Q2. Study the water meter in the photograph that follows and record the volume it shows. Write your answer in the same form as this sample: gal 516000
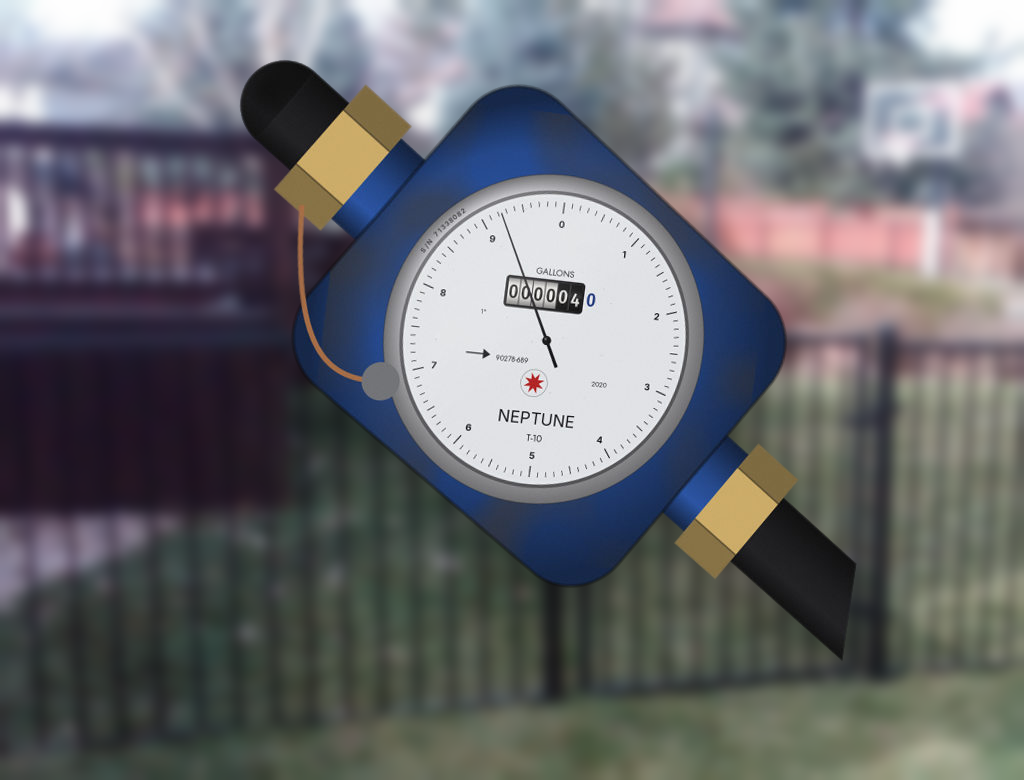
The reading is gal 39.2
